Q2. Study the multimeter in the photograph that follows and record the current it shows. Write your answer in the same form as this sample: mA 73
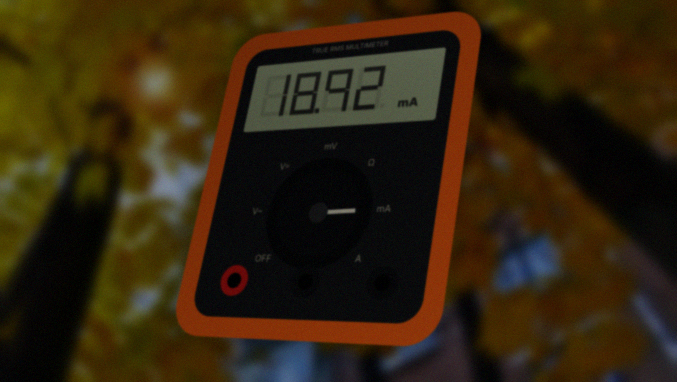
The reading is mA 18.92
